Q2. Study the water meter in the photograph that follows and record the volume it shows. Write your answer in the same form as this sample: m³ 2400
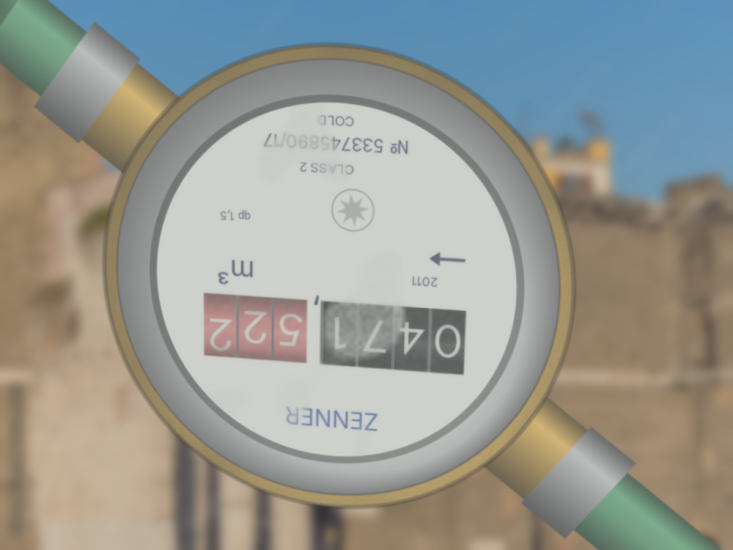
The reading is m³ 471.522
